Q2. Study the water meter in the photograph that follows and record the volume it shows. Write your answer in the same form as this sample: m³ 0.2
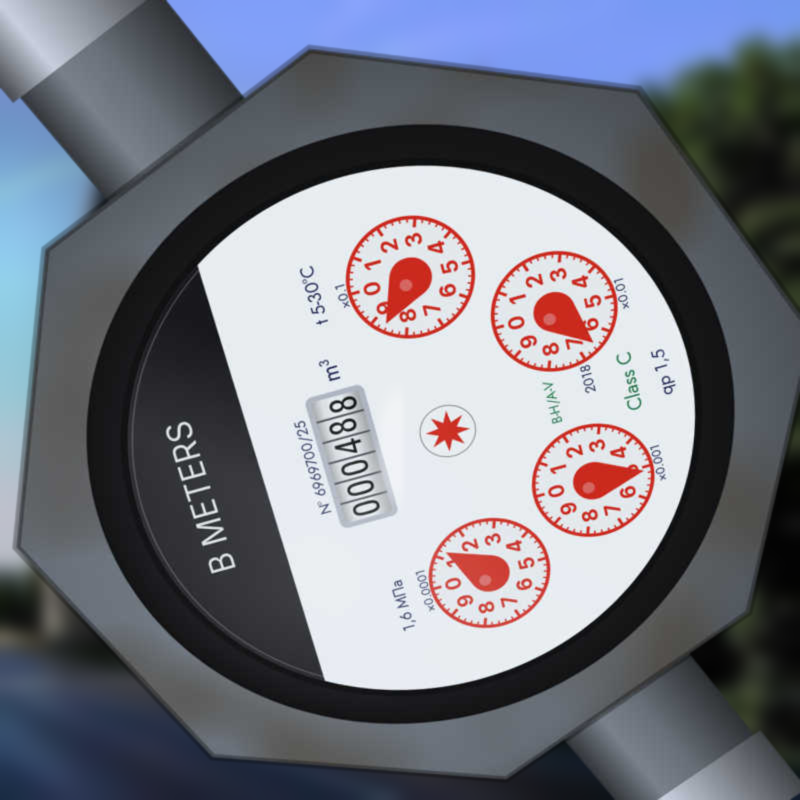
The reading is m³ 487.8651
